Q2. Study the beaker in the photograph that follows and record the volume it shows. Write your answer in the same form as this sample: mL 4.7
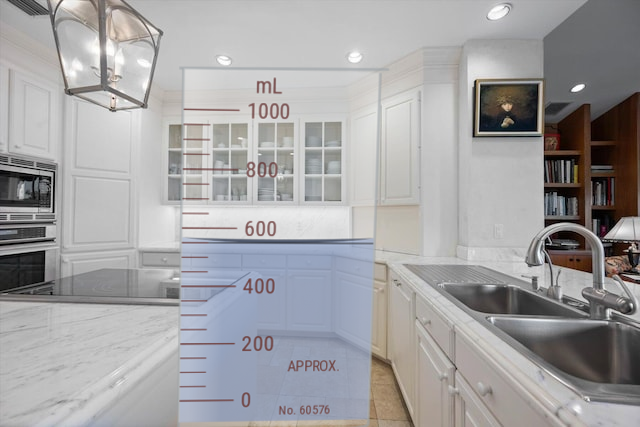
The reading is mL 550
